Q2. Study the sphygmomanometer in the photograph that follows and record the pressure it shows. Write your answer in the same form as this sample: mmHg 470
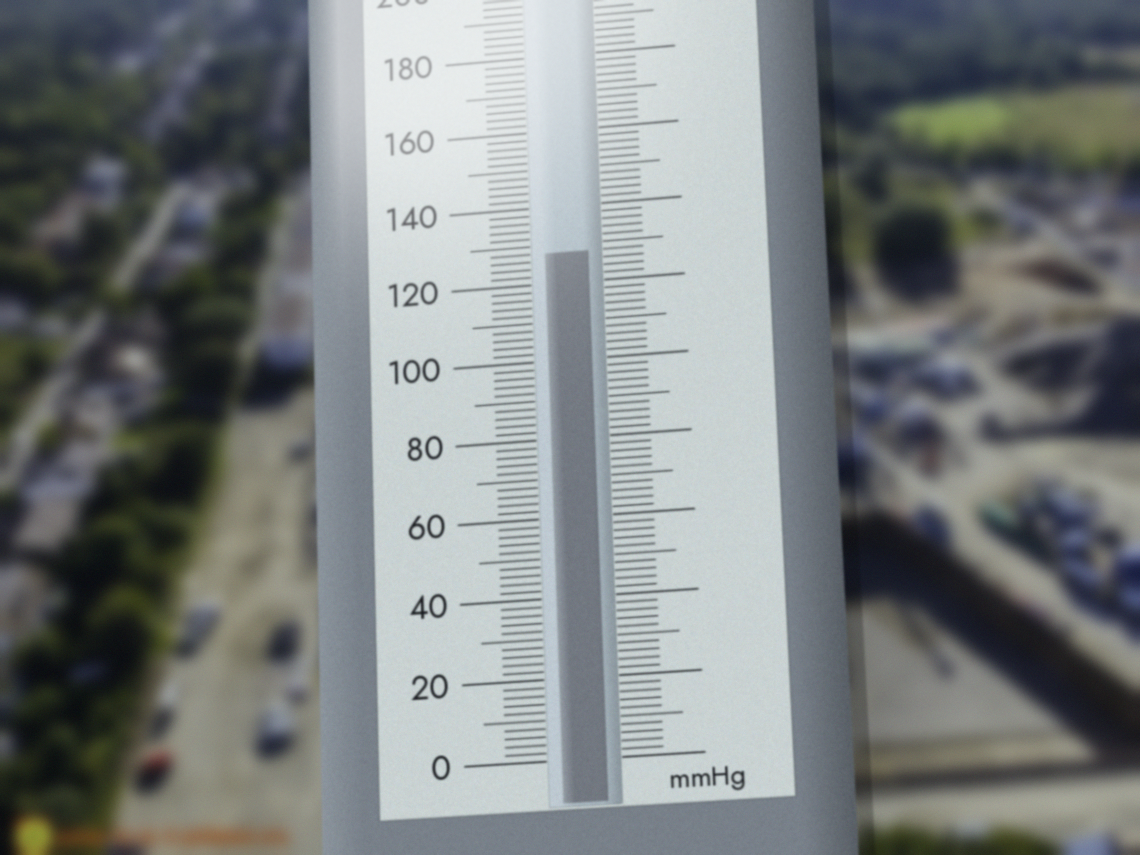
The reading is mmHg 128
